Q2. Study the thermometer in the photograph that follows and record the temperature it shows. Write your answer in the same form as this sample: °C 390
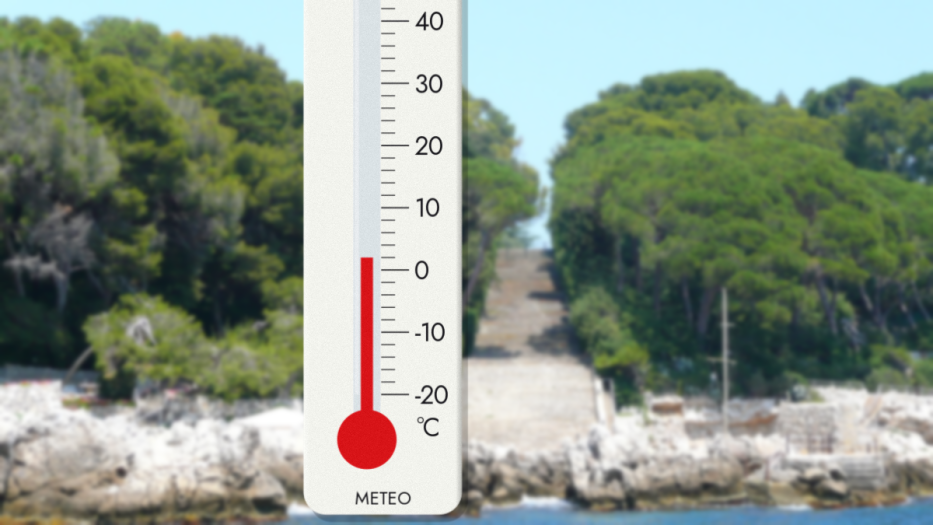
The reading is °C 2
